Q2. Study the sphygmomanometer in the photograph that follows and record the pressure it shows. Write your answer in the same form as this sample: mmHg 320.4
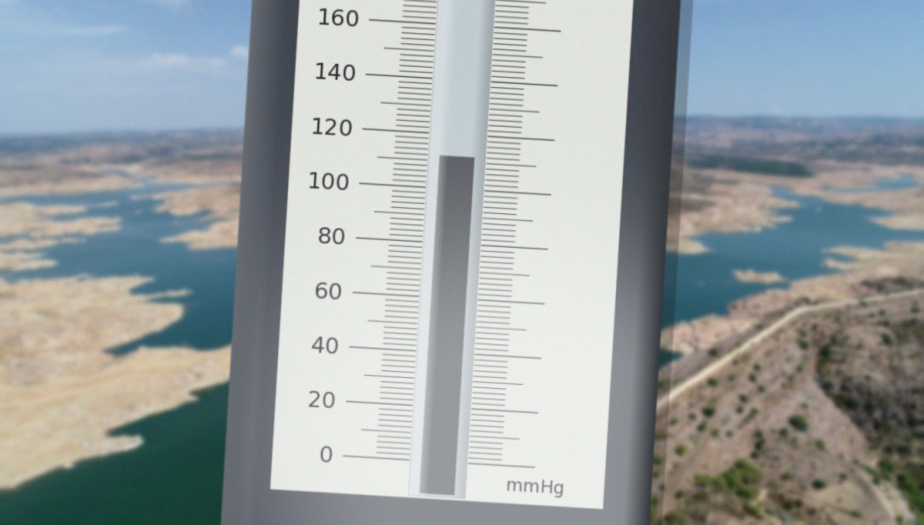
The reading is mmHg 112
